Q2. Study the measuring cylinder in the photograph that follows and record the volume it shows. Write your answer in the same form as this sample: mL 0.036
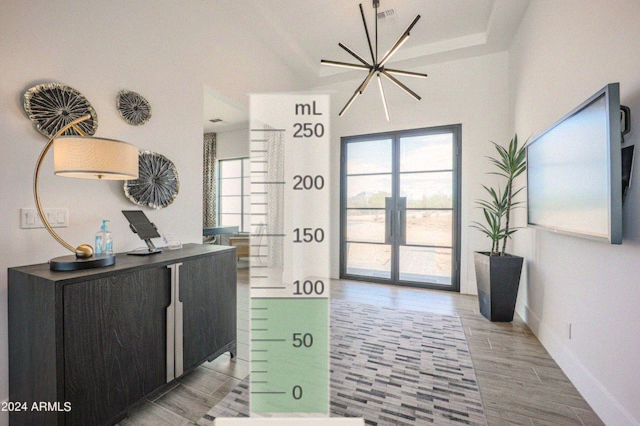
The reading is mL 90
